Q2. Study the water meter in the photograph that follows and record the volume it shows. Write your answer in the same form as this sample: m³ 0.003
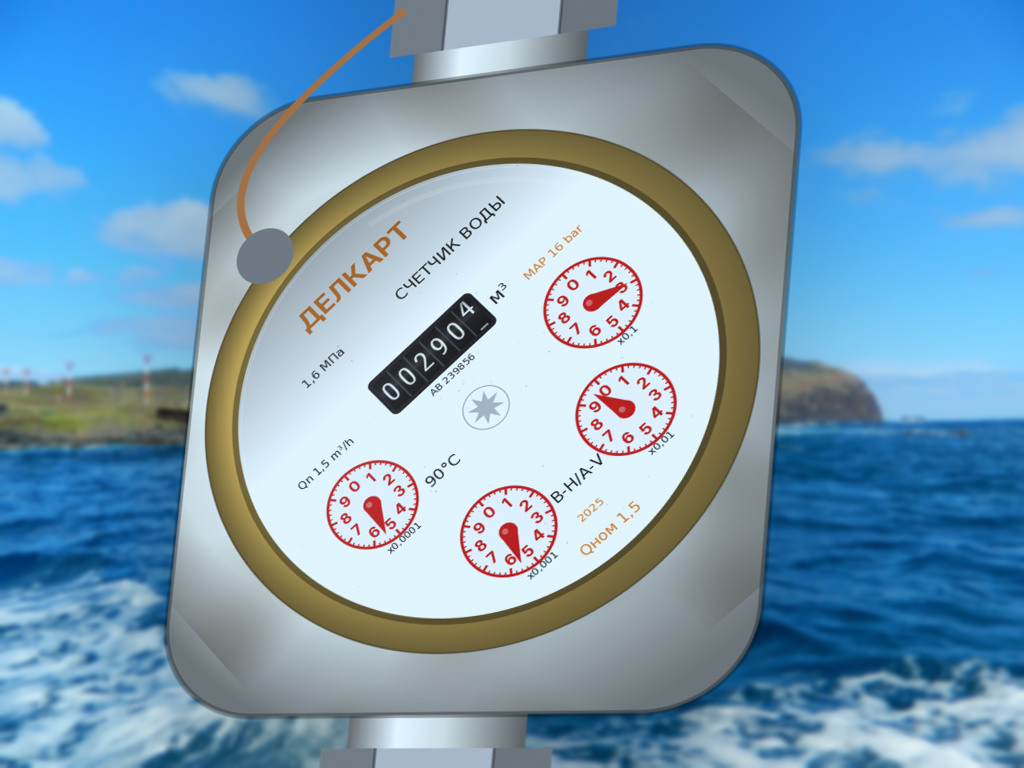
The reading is m³ 2904.2955
